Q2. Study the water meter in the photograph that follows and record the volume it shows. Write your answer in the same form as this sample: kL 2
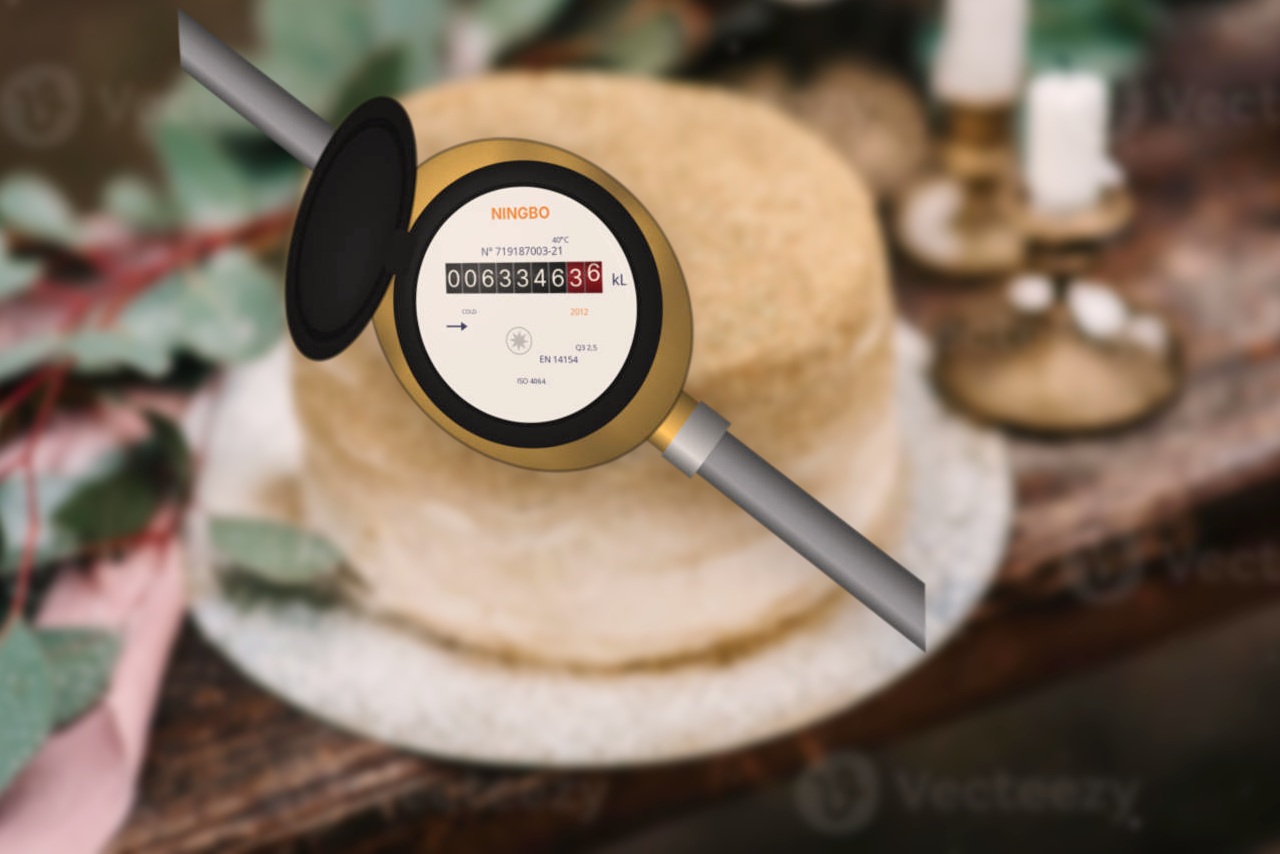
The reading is kL 63346.36
